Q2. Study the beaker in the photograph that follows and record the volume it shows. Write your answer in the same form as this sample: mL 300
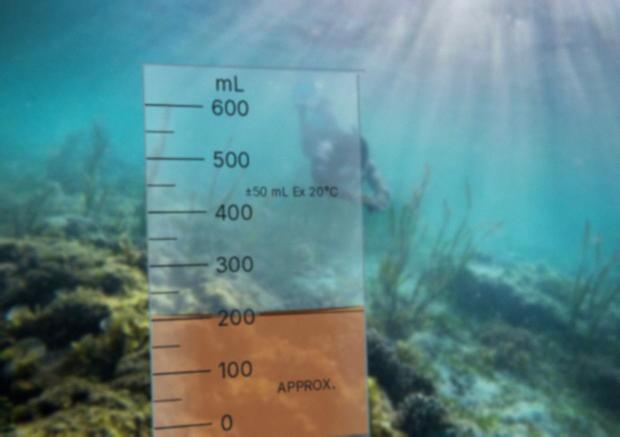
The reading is mL 200
